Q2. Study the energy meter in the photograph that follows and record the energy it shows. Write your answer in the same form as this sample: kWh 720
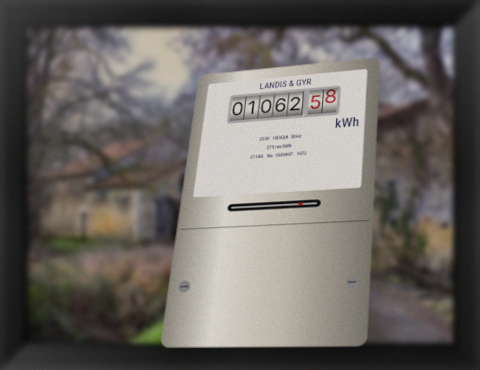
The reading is kWh 1062.58
